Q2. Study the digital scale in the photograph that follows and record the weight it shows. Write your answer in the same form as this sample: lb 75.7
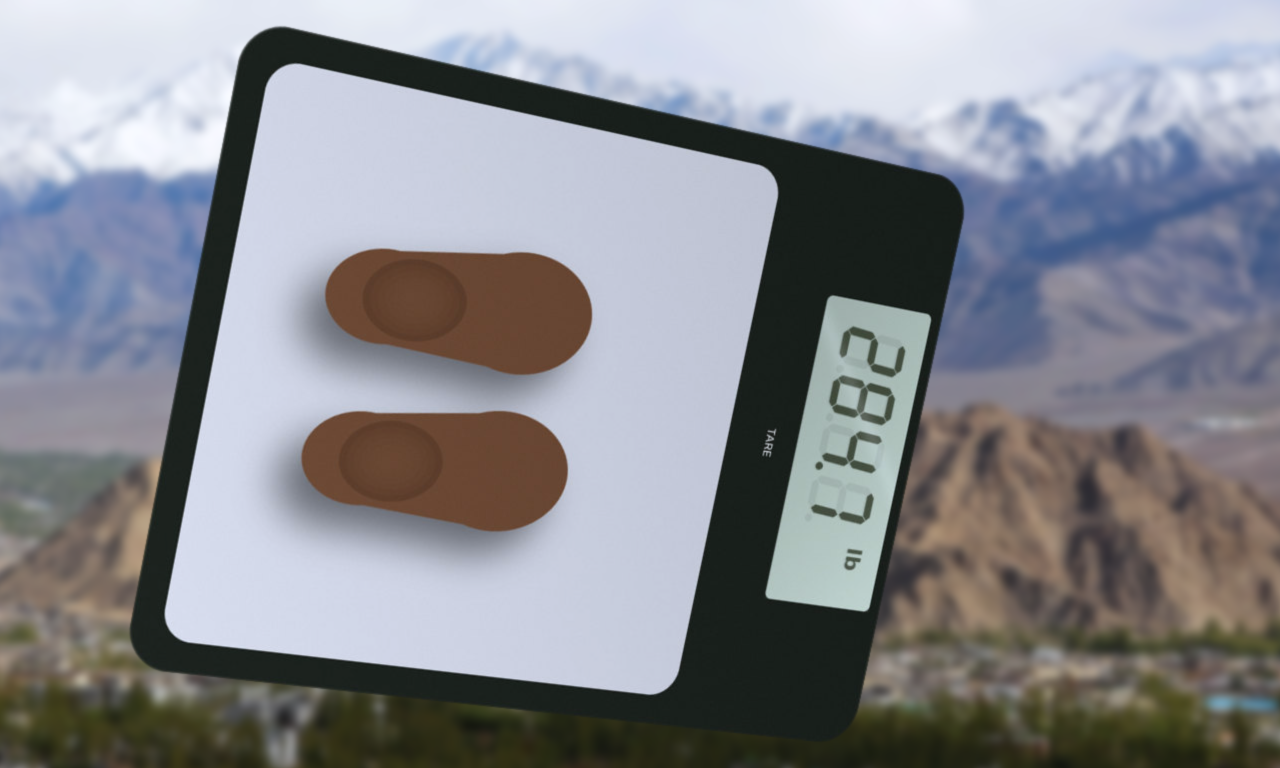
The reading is lb 284.7
